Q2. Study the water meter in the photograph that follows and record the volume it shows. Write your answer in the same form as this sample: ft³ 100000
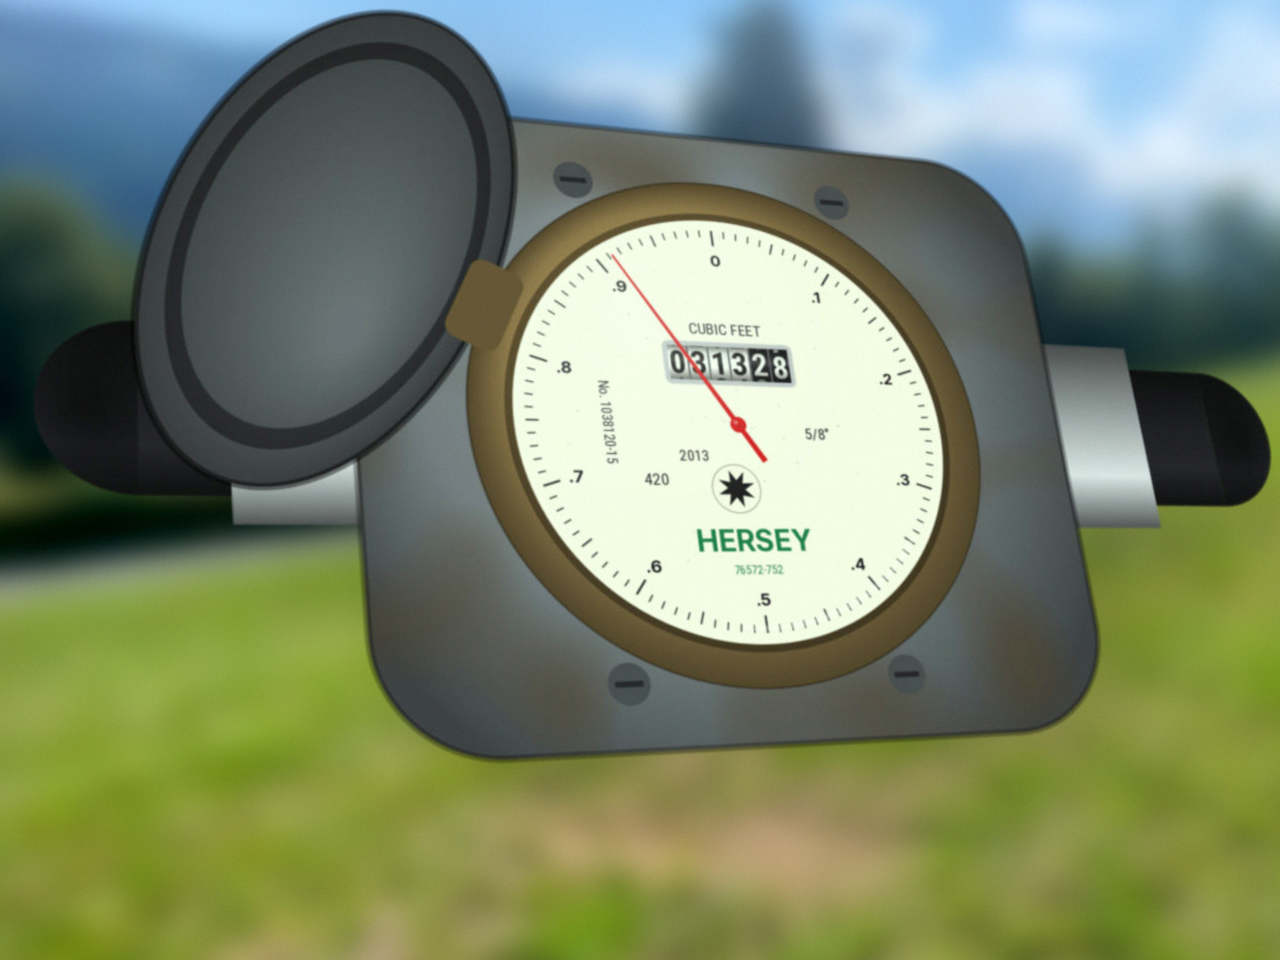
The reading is ft³ 31327.91
